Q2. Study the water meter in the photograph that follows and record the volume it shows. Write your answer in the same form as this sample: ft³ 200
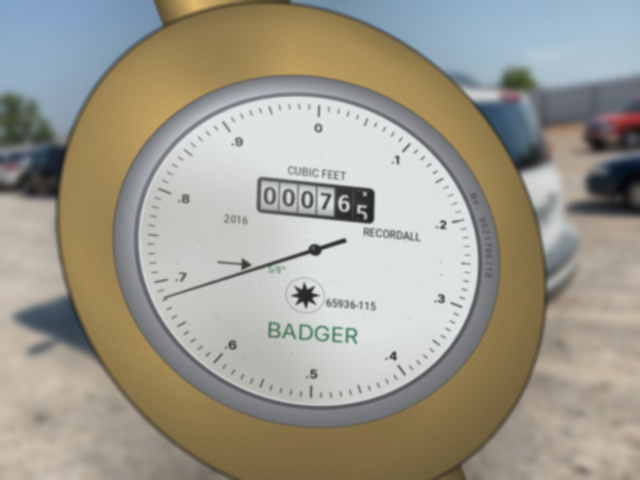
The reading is ft³ 764.68
